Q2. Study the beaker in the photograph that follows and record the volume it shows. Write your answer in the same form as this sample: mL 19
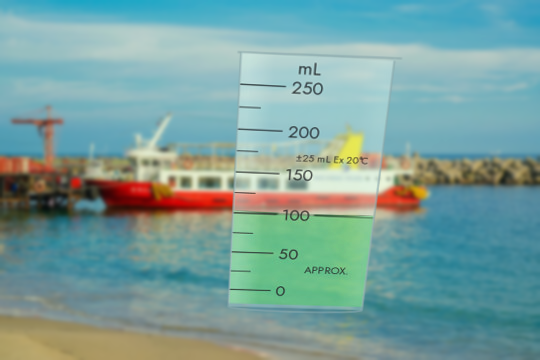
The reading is mL 100
